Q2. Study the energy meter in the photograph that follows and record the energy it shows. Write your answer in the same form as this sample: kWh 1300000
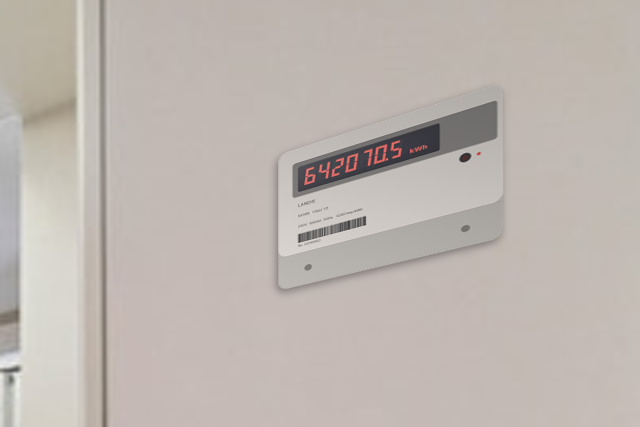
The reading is kWh 642070.5
